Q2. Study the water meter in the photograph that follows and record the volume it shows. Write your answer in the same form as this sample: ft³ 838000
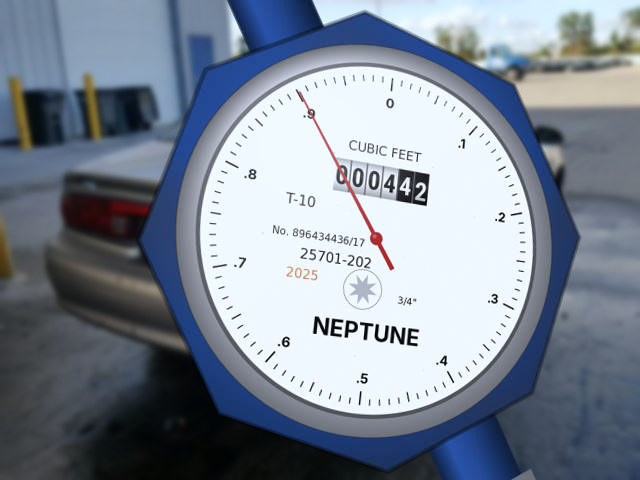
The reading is ft³ 441.90
